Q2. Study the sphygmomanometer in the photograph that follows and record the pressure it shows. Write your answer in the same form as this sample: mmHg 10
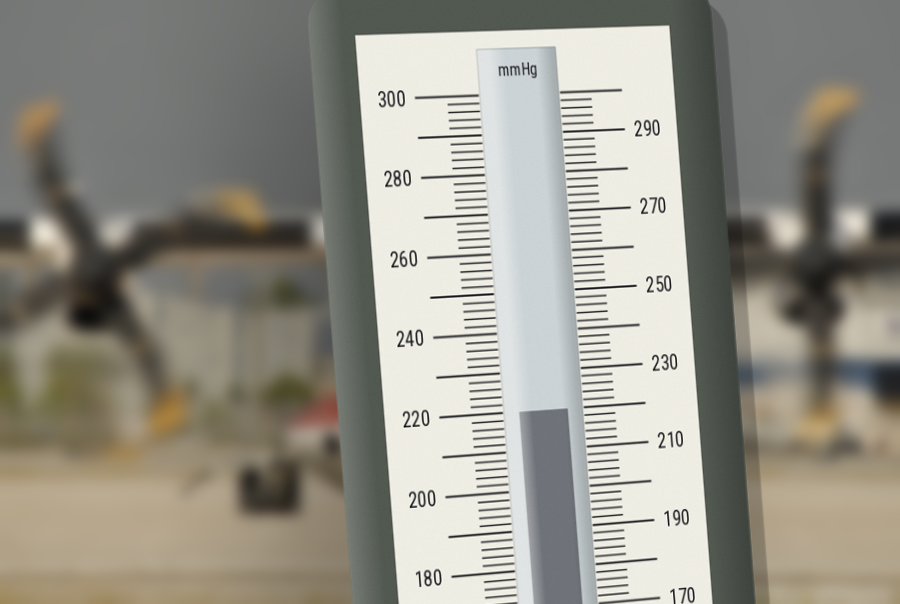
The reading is mmHg 220
